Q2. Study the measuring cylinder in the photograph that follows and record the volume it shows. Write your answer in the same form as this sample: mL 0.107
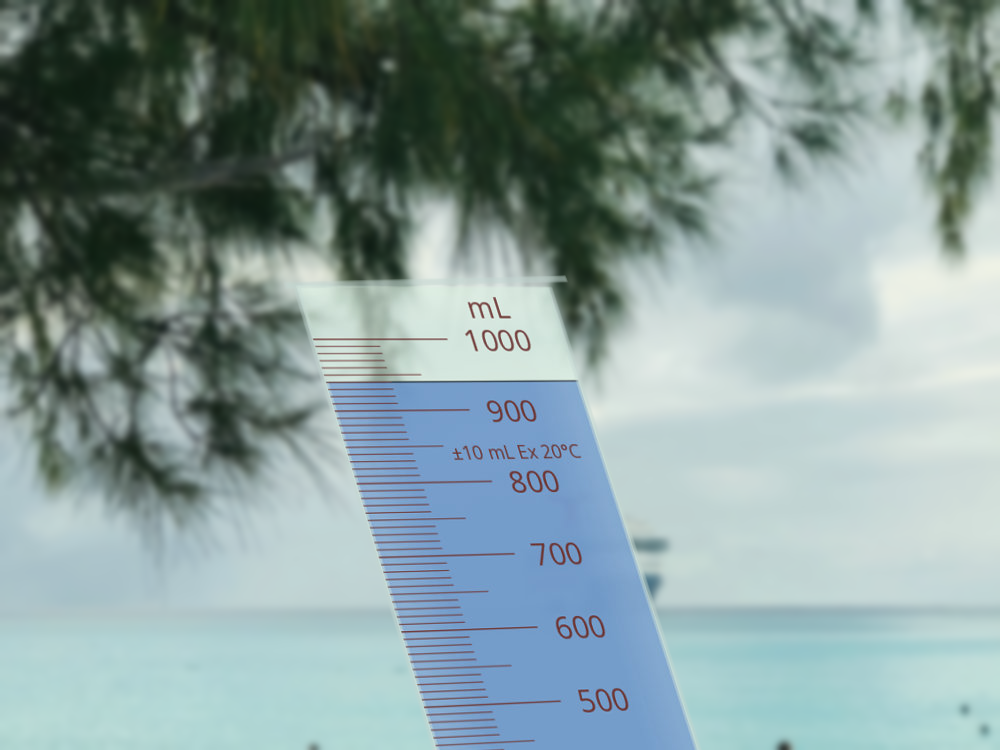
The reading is mL 940
